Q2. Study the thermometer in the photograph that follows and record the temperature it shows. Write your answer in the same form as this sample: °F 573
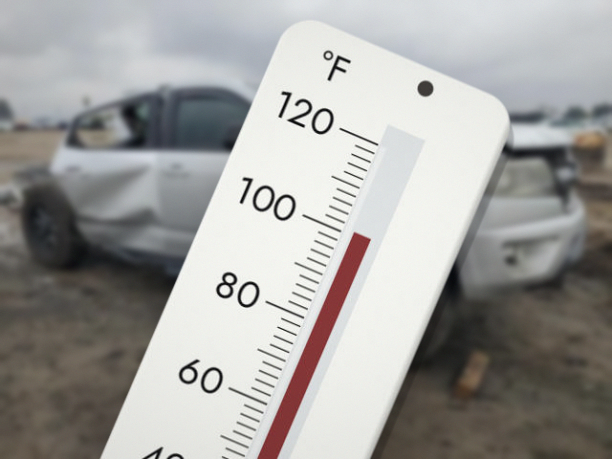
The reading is °F 101
